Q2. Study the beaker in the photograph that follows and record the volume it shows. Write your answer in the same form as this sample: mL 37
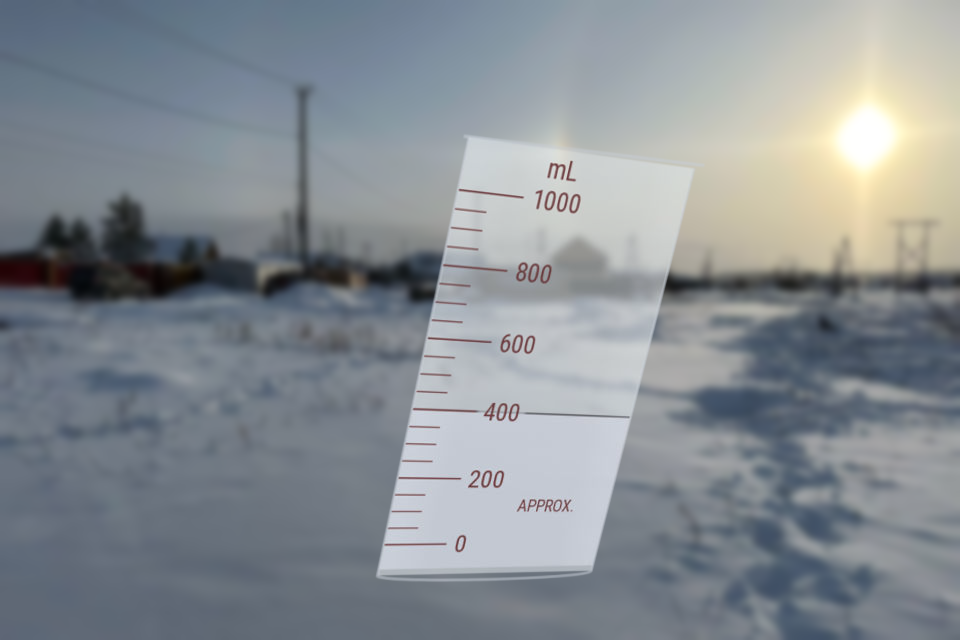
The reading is mL 400
